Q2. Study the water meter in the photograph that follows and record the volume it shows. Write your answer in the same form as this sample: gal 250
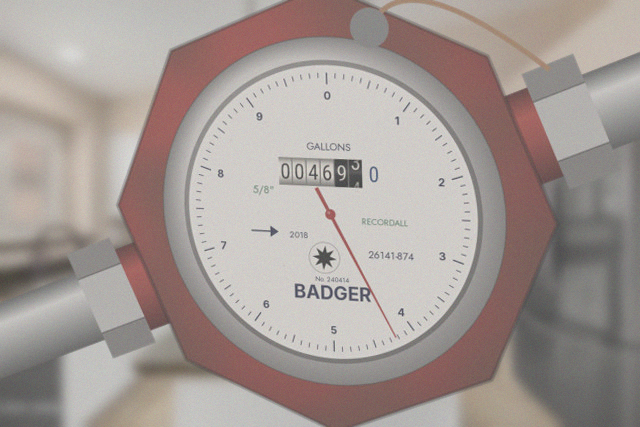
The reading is gal 46934.2
